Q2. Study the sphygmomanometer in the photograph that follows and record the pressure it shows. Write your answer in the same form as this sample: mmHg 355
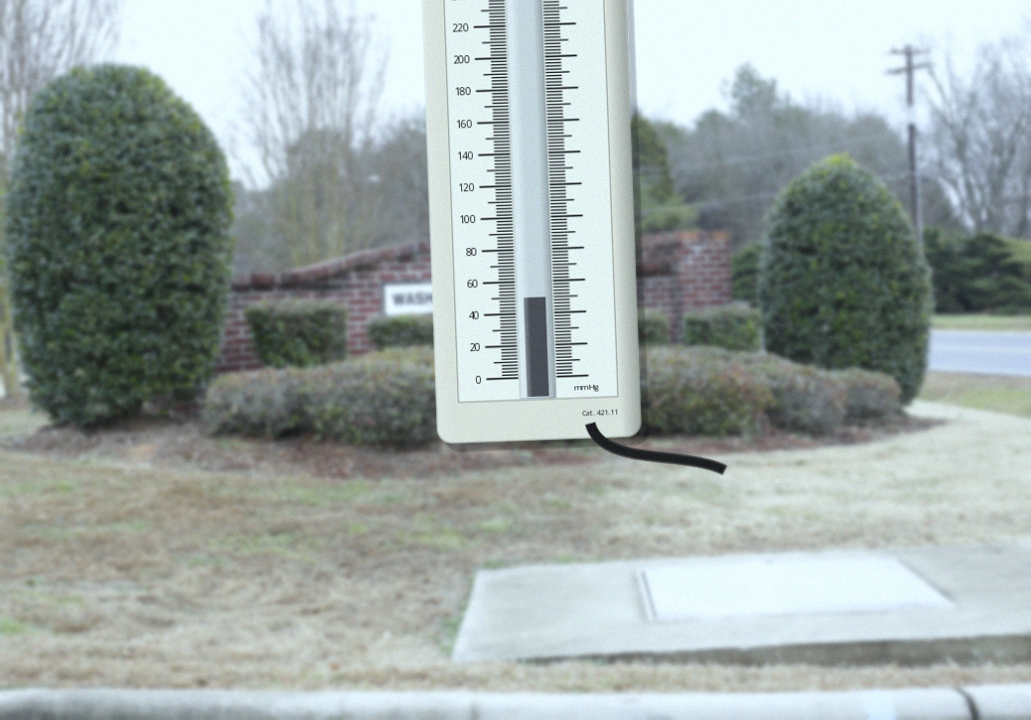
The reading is mmHg 50
